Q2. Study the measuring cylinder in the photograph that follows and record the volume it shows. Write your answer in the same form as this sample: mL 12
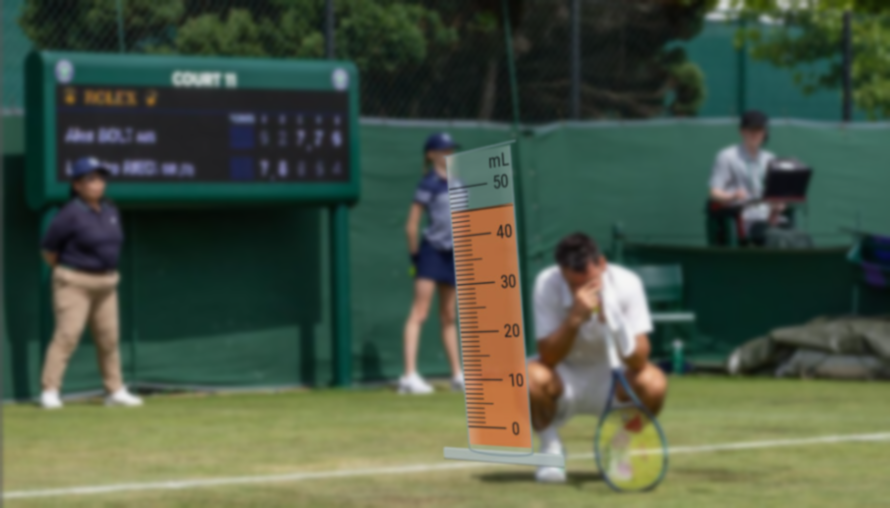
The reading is mL 45
